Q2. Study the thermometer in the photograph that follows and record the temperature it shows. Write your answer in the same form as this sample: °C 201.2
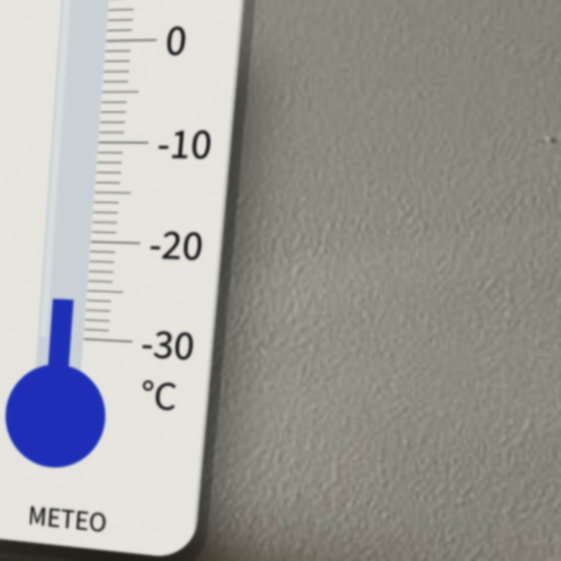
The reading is °C -26
